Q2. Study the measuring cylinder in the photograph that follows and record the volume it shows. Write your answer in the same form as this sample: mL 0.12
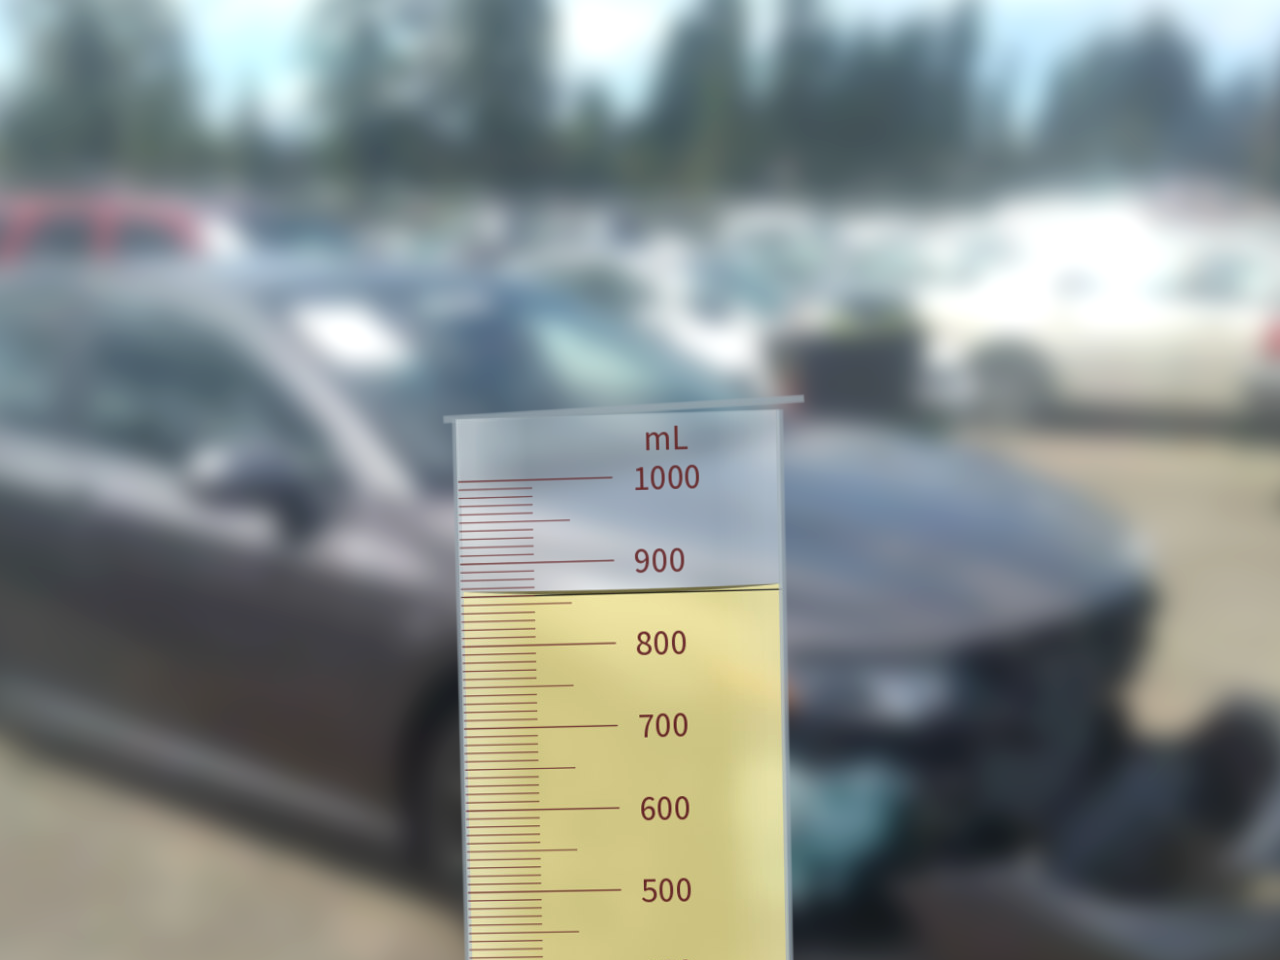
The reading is mL 860
